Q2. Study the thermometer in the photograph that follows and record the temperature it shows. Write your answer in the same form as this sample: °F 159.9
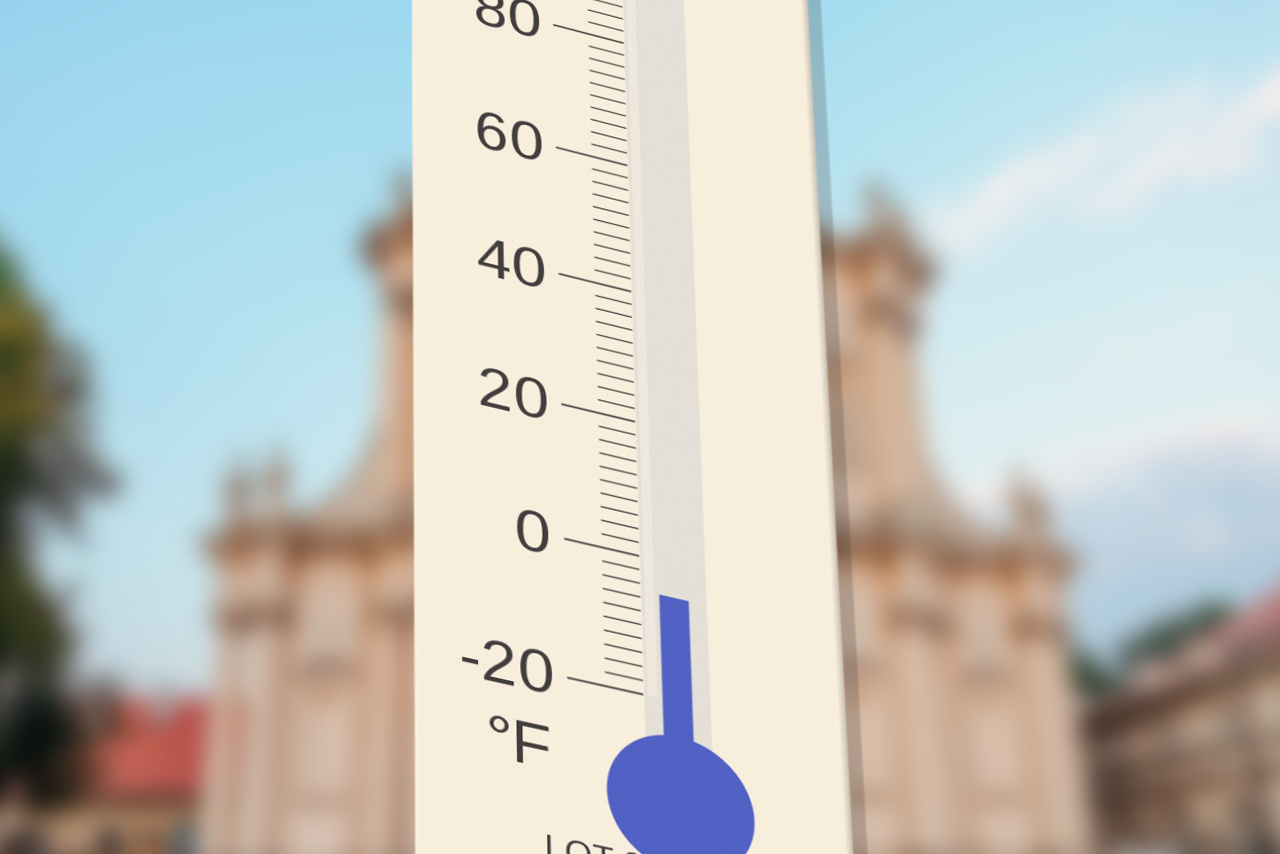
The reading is °F -5
